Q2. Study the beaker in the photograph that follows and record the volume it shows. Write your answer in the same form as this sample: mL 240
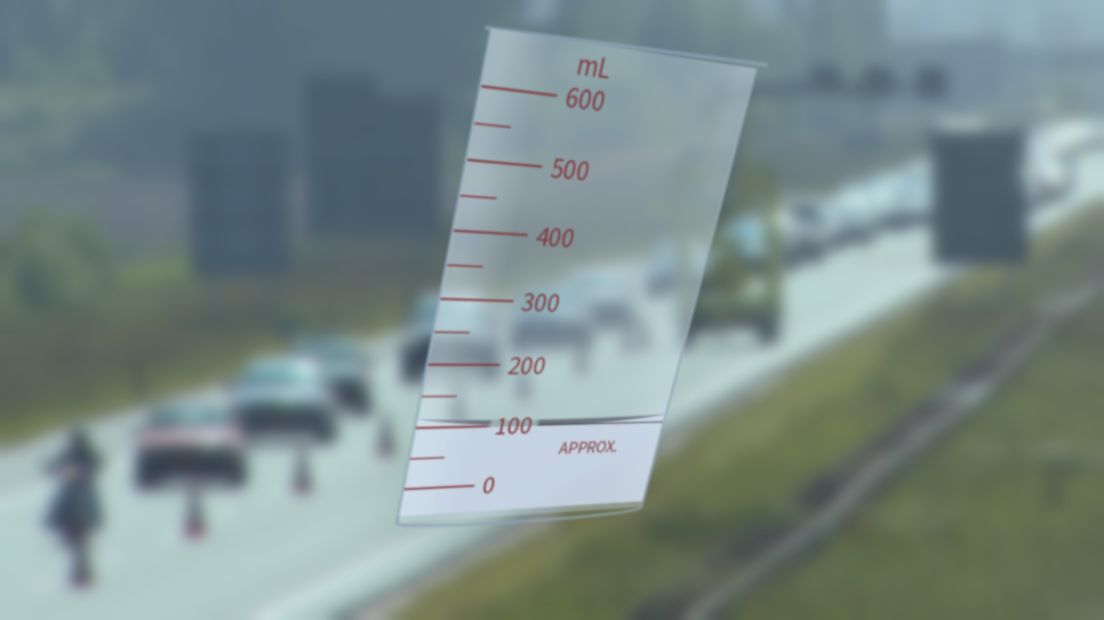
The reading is mL 100
